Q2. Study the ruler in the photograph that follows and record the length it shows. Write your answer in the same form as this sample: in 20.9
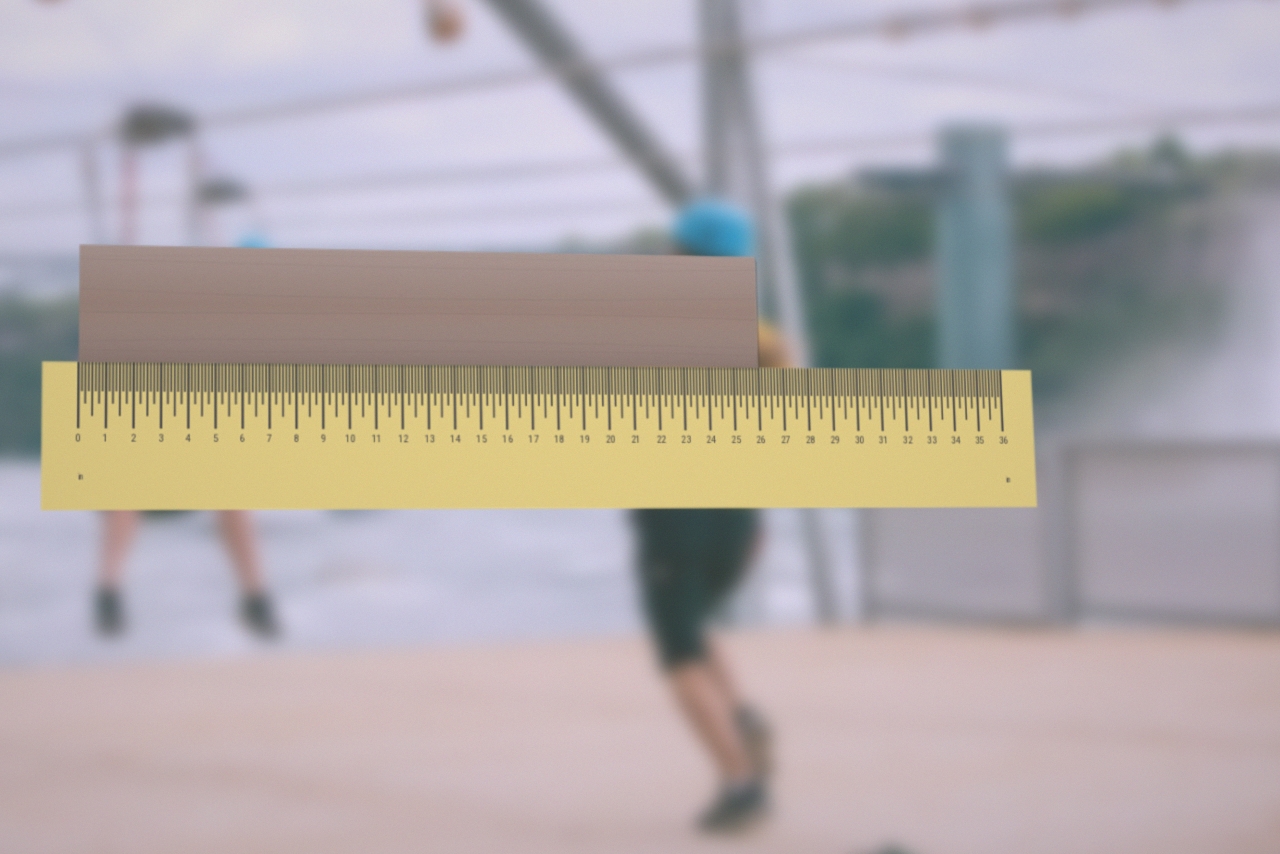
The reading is in 26
